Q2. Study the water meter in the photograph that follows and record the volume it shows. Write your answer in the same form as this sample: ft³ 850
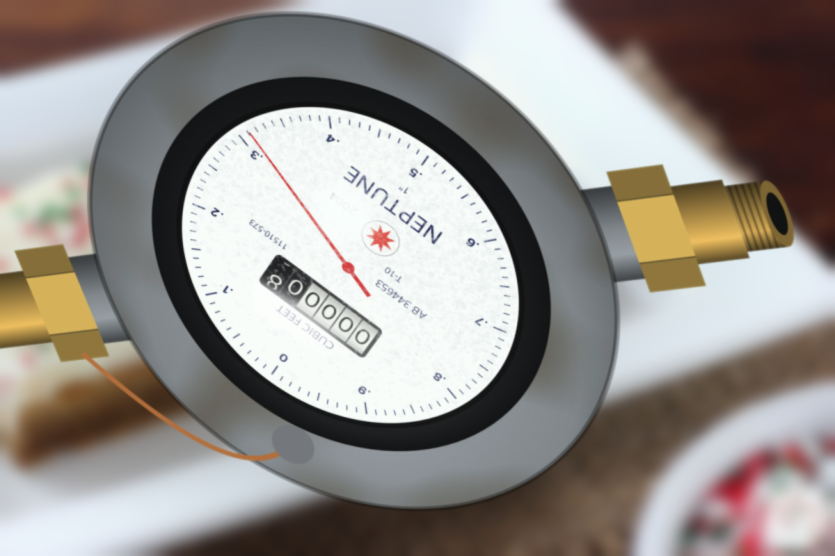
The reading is ft³ 8.31
